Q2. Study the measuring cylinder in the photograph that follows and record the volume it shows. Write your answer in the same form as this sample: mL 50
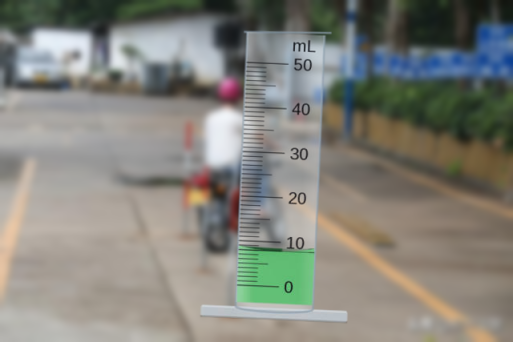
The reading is mL 8
